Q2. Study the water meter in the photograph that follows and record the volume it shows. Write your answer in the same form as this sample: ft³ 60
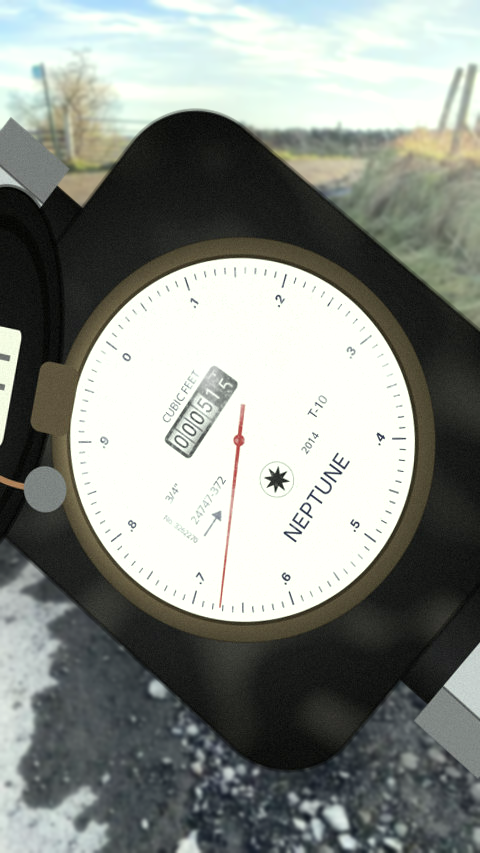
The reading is ft³ 514.67
